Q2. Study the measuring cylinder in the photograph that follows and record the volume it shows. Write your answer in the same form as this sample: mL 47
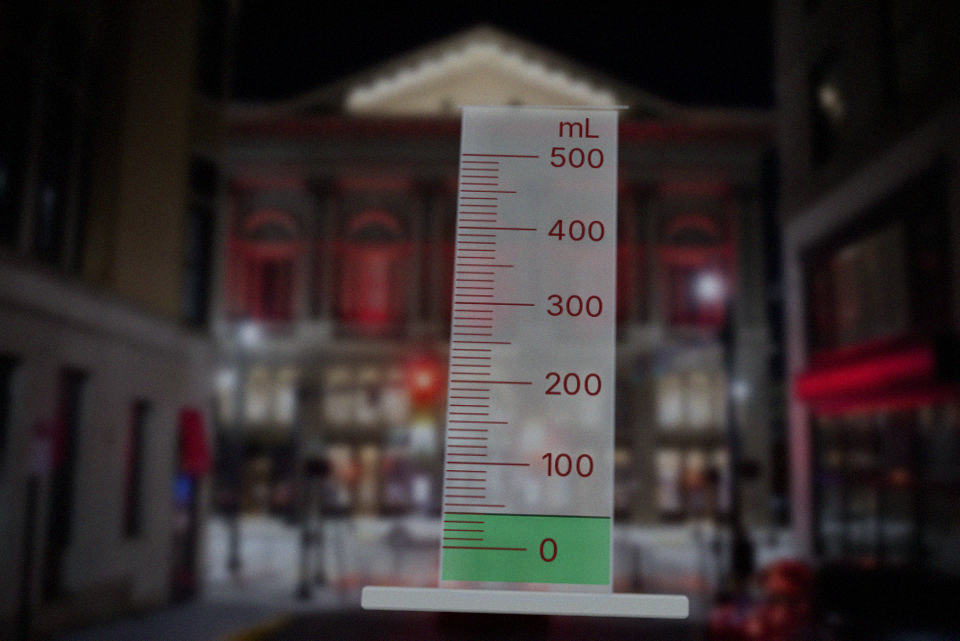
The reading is mL 40
